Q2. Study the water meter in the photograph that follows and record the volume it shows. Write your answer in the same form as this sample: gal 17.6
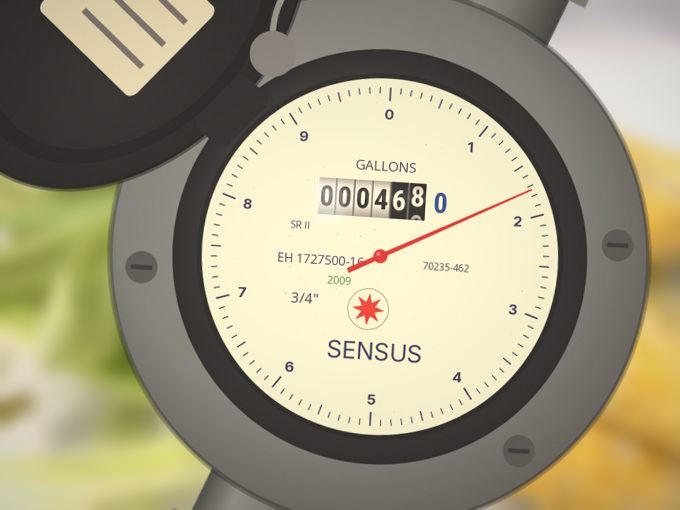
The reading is gal 4681.7
